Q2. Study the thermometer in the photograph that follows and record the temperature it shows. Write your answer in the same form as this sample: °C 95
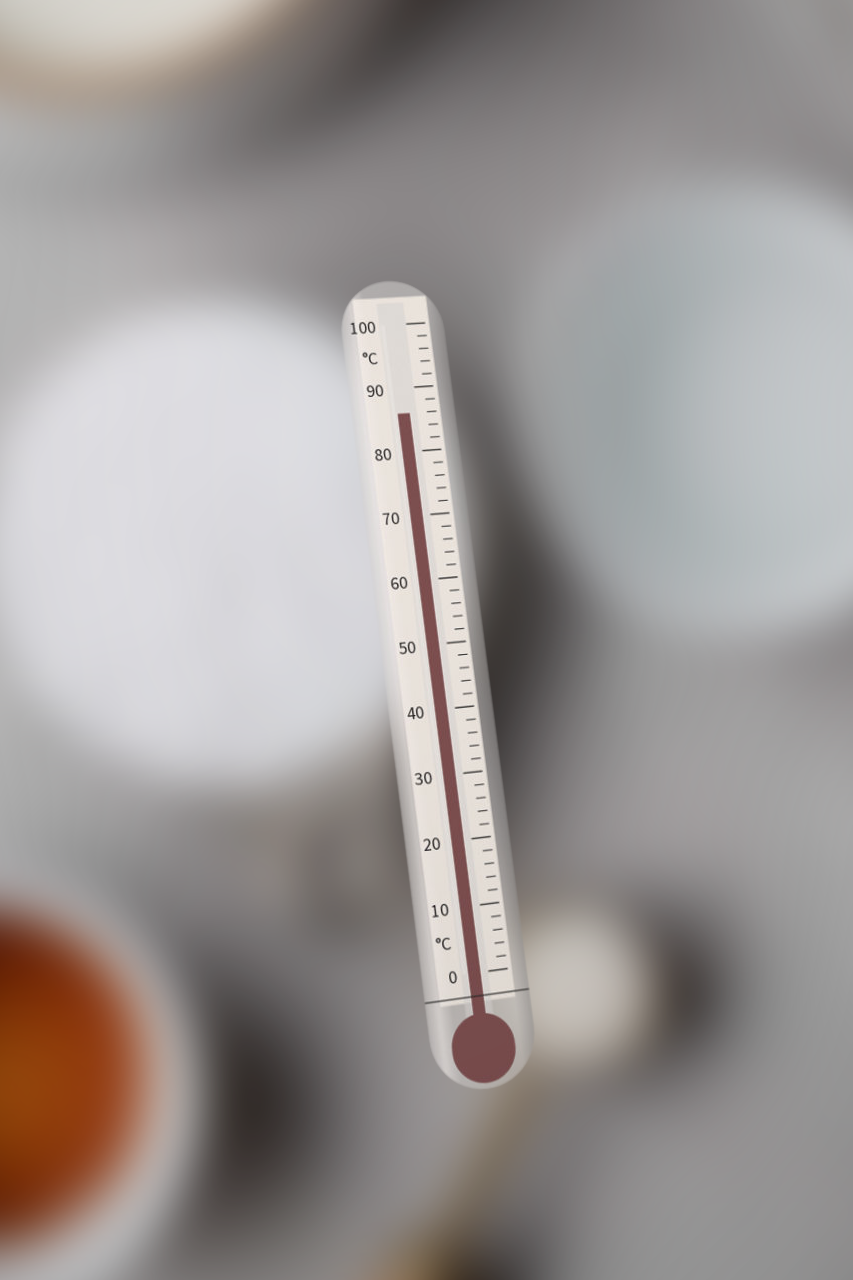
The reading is °C 86
